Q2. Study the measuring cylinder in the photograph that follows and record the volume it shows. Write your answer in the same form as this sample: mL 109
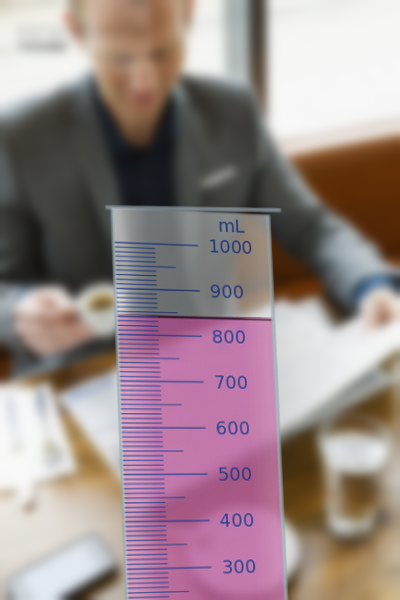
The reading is mL 840
